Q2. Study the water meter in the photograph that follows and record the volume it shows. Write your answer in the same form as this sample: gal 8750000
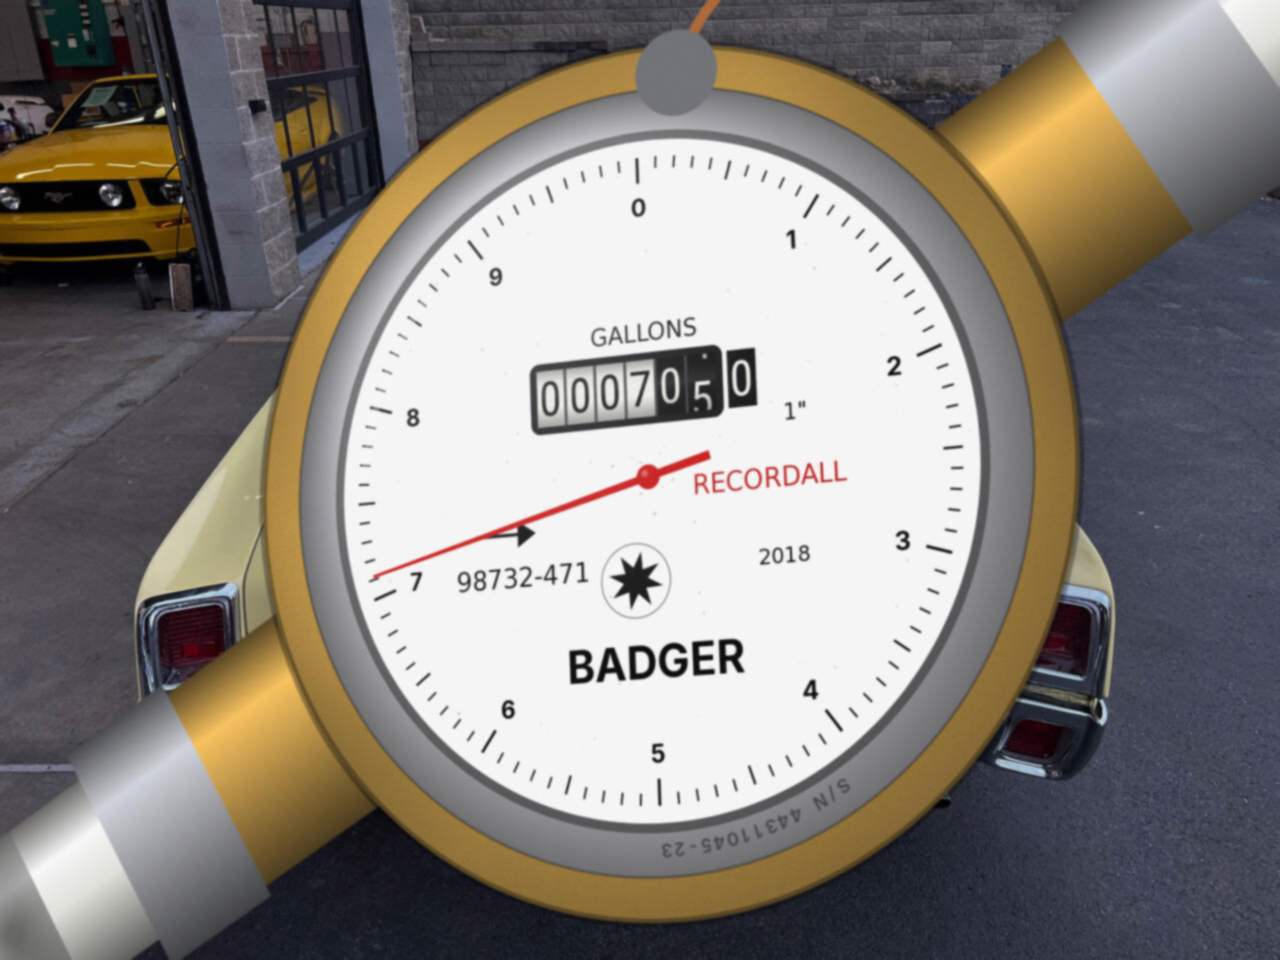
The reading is gal 7047.1
